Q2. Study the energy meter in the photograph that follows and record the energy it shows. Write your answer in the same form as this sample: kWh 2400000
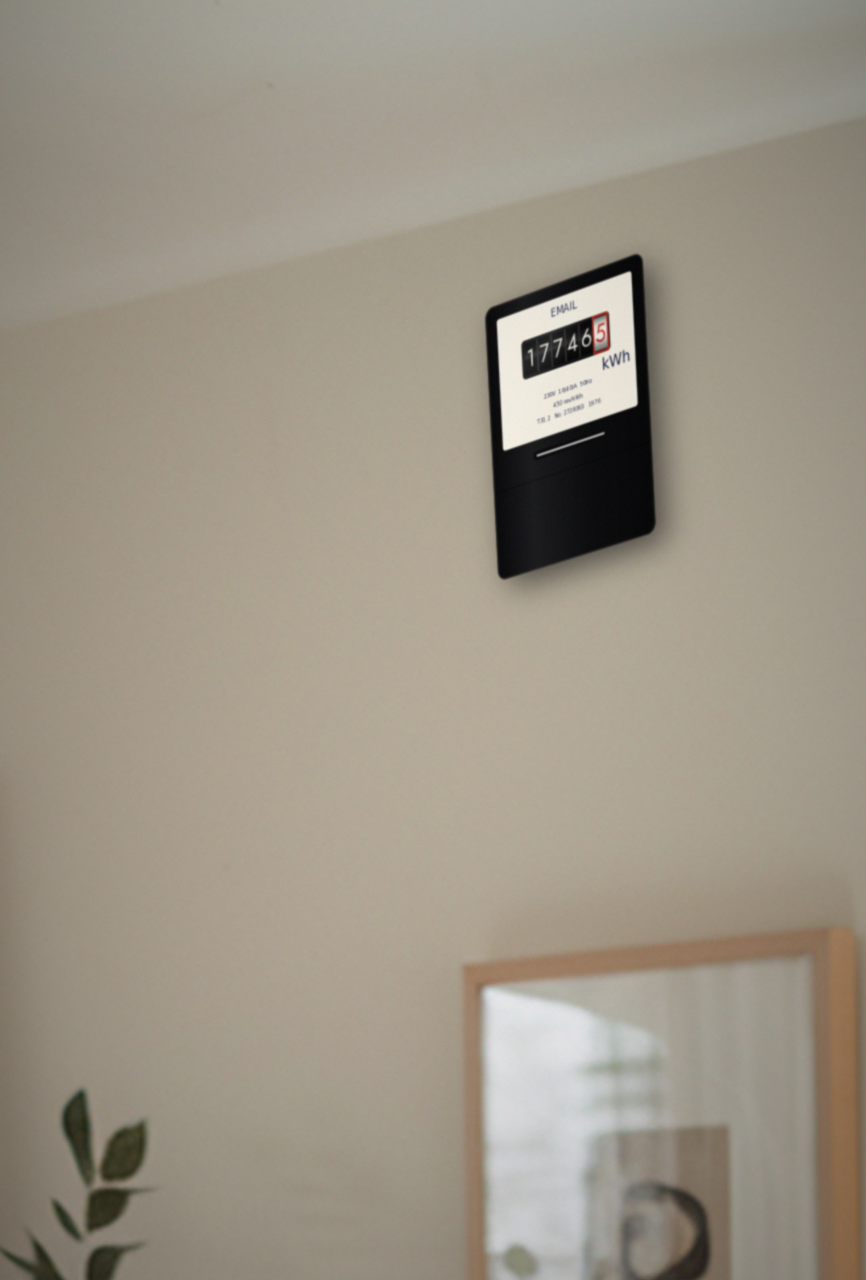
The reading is kWh 17746.5
